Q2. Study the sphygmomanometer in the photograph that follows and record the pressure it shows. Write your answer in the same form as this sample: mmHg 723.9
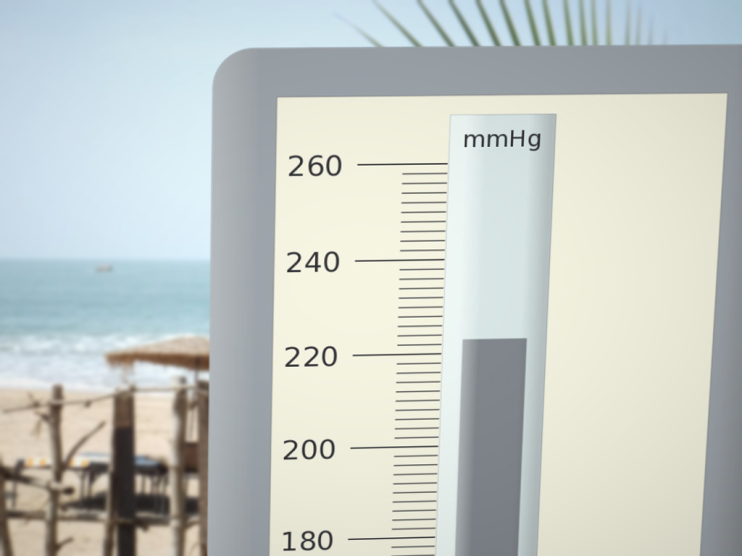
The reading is mmHg 223
